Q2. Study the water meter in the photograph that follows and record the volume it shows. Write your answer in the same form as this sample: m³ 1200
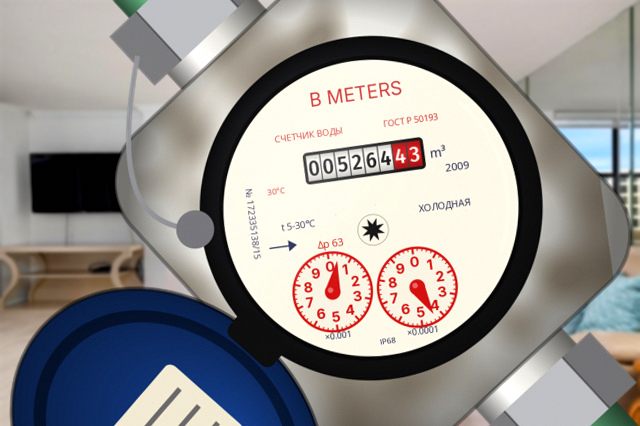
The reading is m³ 5264.4304
